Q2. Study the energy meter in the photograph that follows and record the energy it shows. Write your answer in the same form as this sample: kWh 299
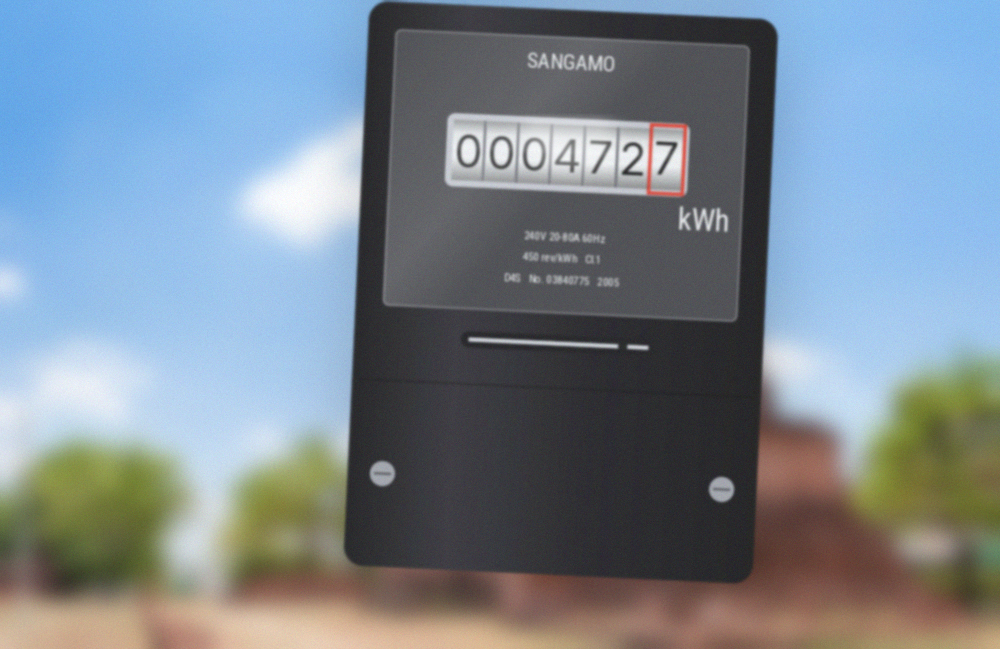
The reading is kWh 472.7
